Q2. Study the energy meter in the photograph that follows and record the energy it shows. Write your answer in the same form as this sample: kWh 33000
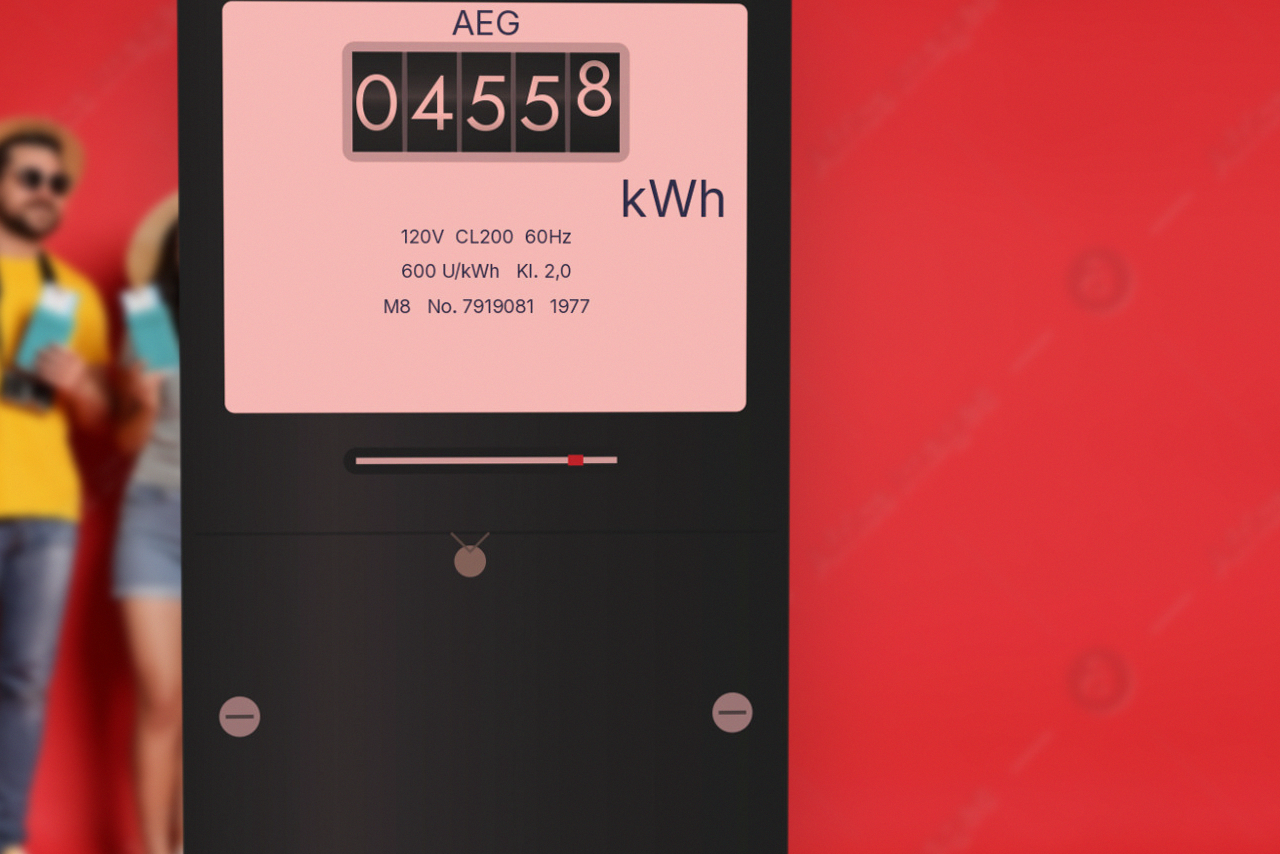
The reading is kWh 4558
